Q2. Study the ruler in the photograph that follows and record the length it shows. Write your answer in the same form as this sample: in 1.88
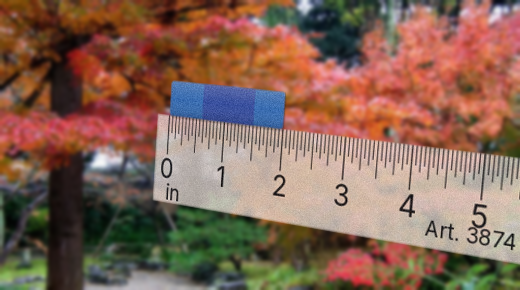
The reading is in 2
